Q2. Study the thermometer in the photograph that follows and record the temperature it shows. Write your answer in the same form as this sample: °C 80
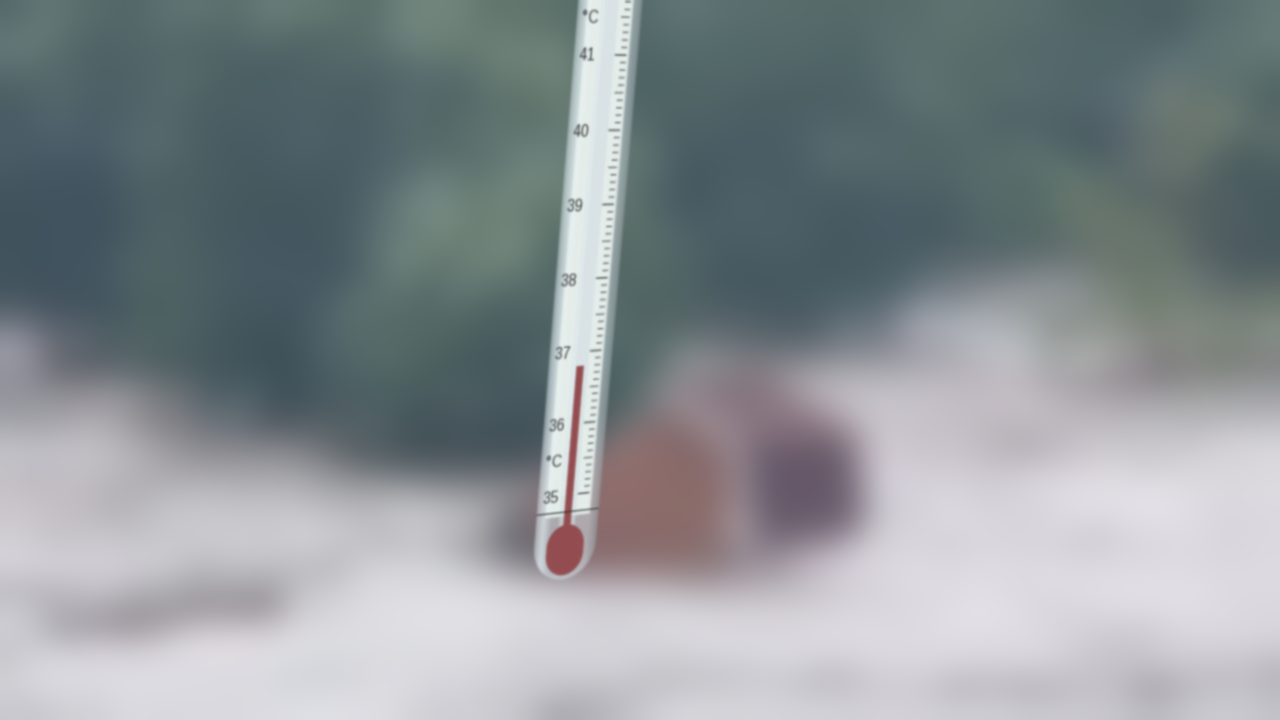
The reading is °C 36.8
